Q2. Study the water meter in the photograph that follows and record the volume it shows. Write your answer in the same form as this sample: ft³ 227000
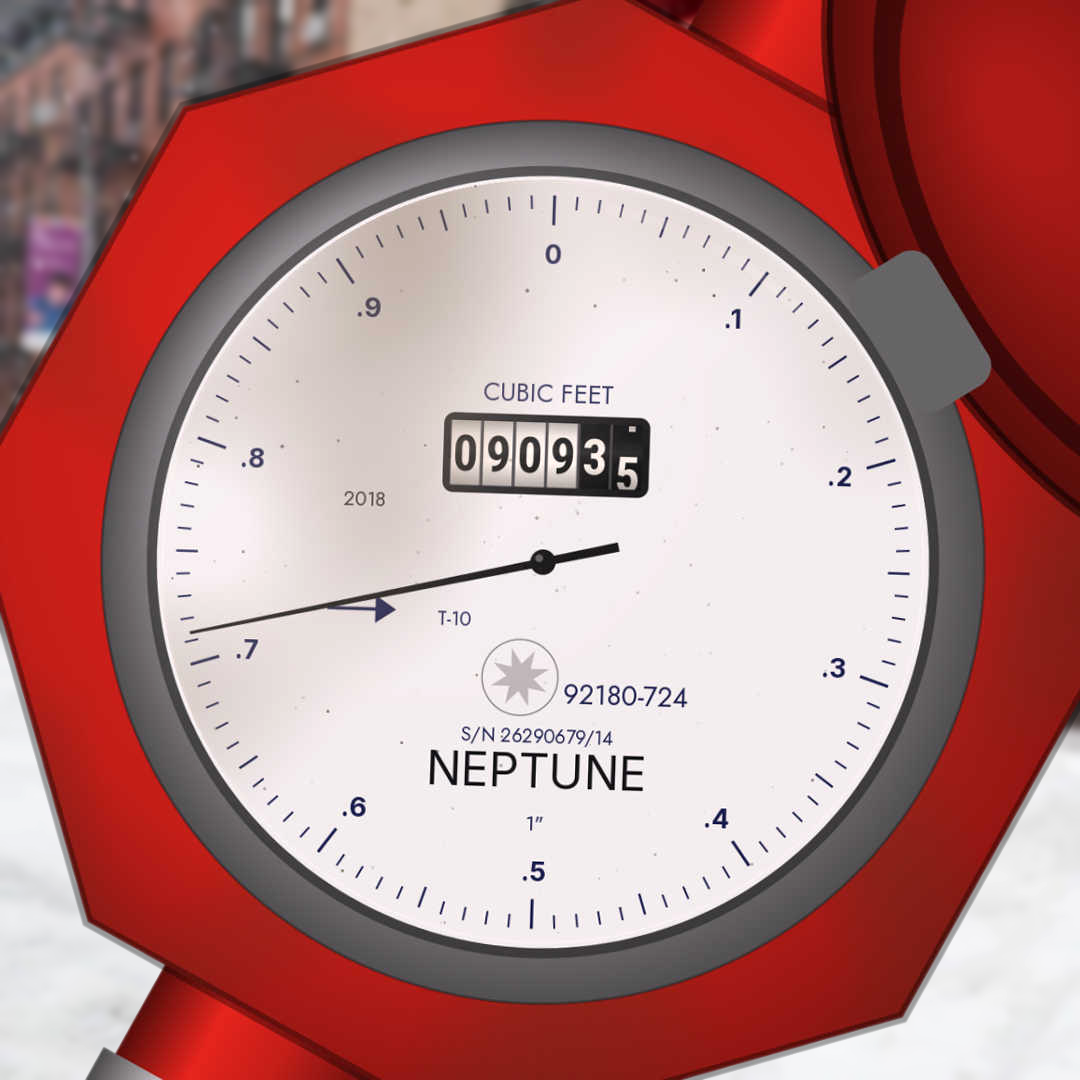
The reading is ft³ 90934.71
